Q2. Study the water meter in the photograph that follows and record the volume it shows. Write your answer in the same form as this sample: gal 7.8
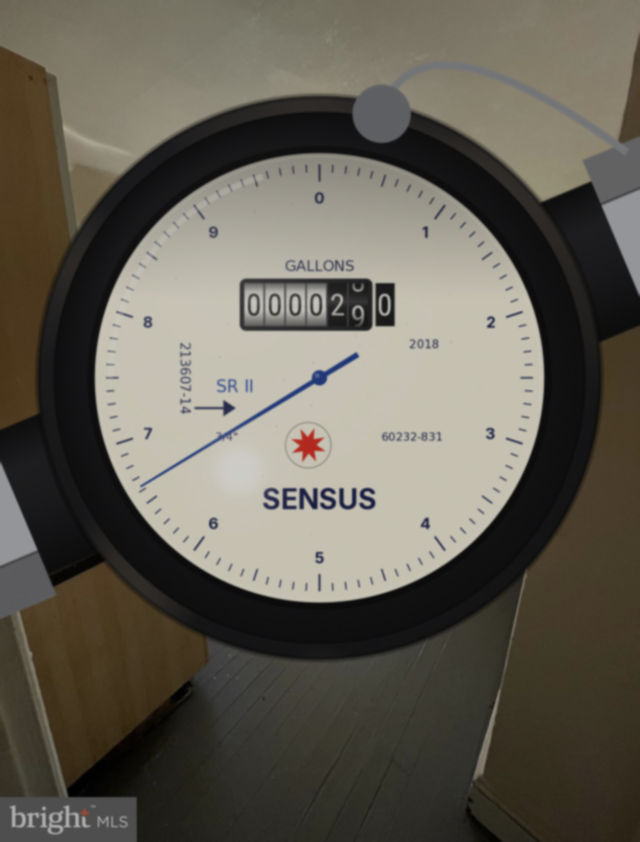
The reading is gal 286.6
